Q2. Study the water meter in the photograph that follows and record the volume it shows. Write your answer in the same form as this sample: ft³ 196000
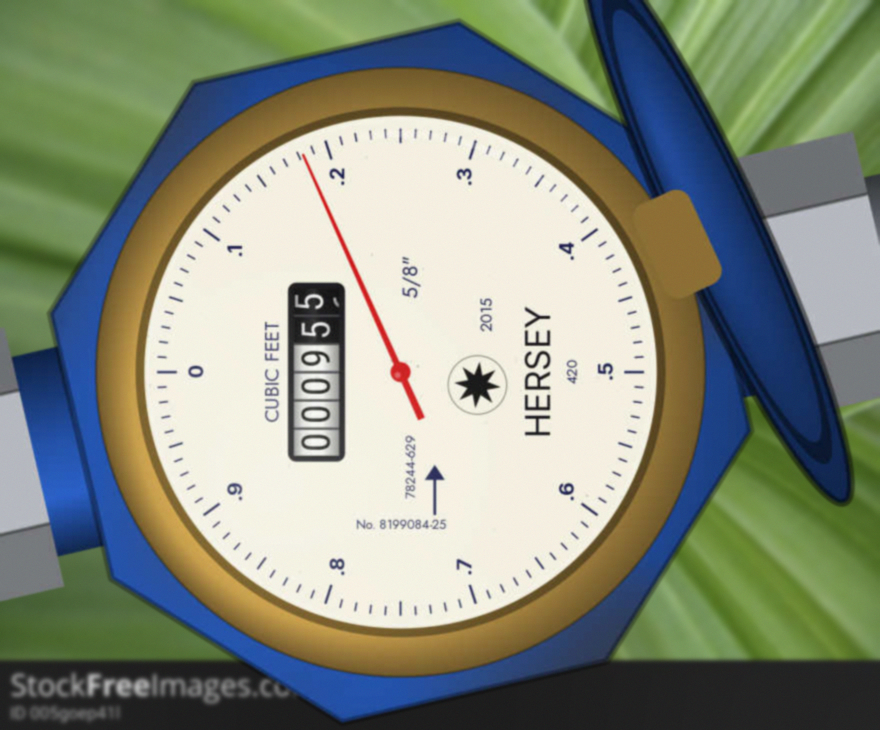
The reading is ft³ 955.18
